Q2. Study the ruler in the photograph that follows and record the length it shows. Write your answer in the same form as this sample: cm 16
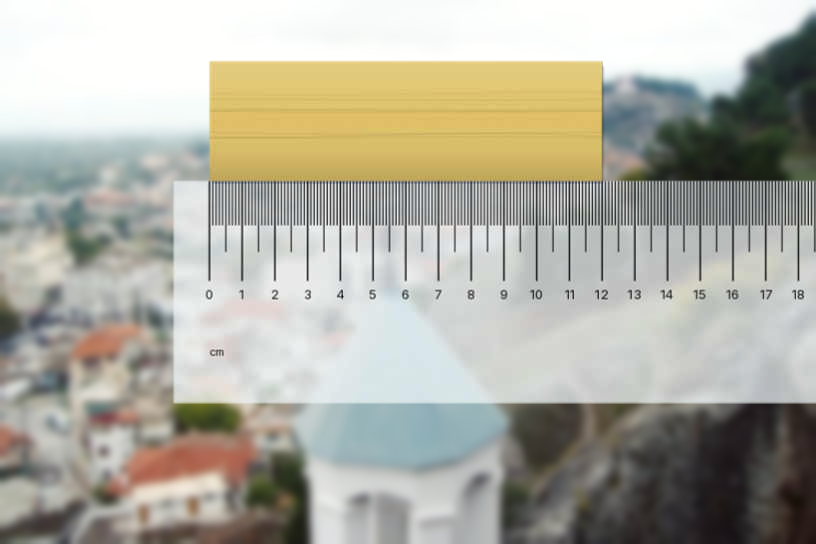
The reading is cm 12
